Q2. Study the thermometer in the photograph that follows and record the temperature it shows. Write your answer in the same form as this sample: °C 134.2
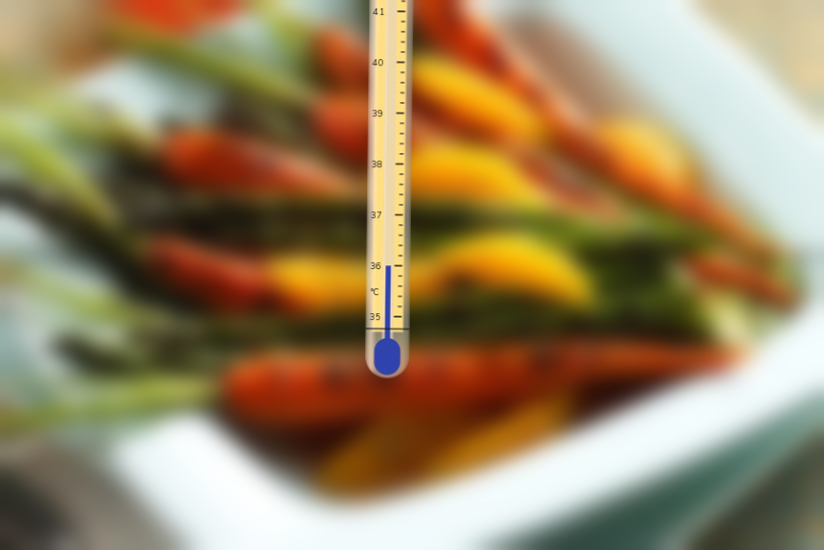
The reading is °C 36
